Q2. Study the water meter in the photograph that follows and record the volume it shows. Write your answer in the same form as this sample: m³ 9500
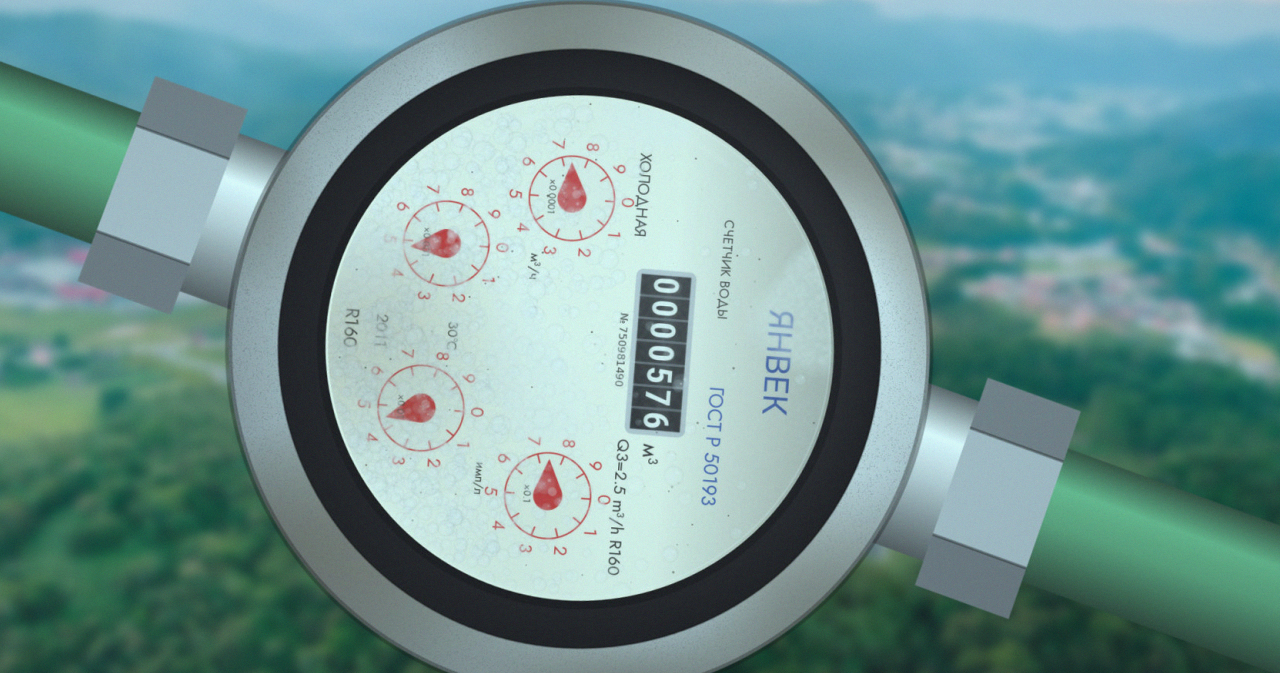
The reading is m³ 576.7447
